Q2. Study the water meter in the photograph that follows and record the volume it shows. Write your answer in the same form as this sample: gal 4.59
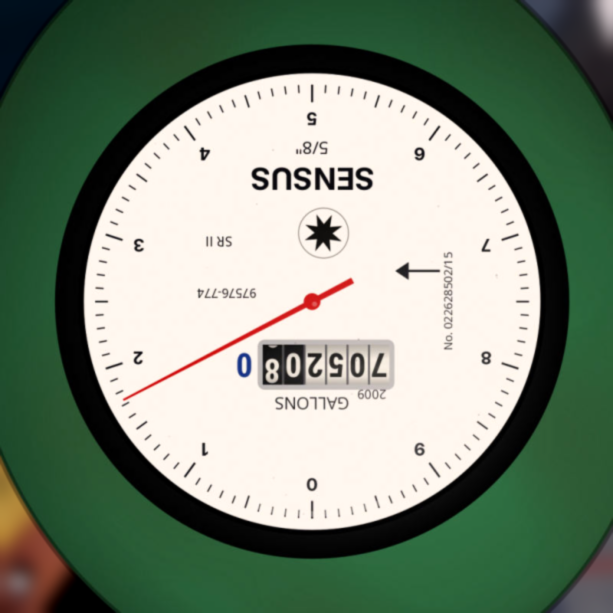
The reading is gal 7052081.7
